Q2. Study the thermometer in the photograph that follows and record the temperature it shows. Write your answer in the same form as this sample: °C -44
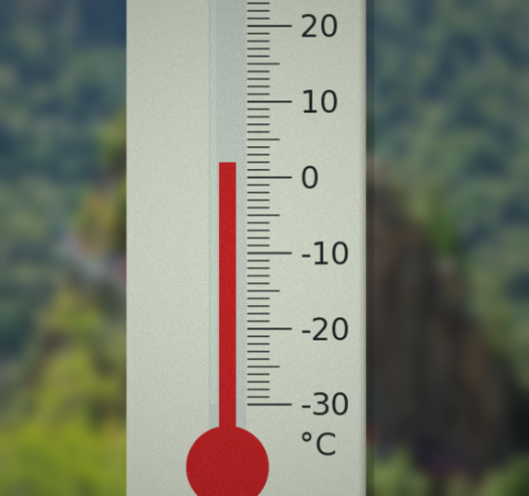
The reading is °C 2
